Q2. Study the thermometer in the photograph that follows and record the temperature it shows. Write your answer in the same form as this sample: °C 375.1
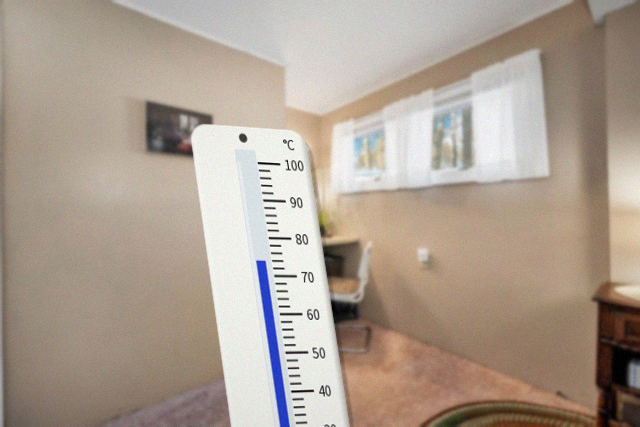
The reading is °C 74
